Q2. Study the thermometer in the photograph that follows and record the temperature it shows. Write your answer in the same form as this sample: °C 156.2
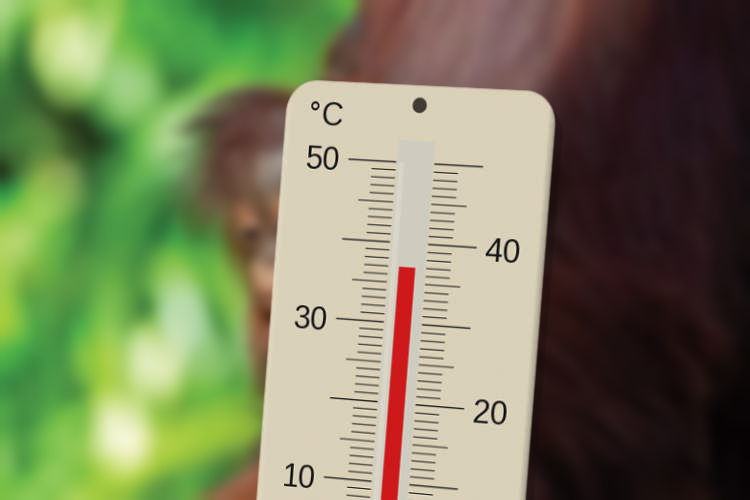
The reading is °C 37
